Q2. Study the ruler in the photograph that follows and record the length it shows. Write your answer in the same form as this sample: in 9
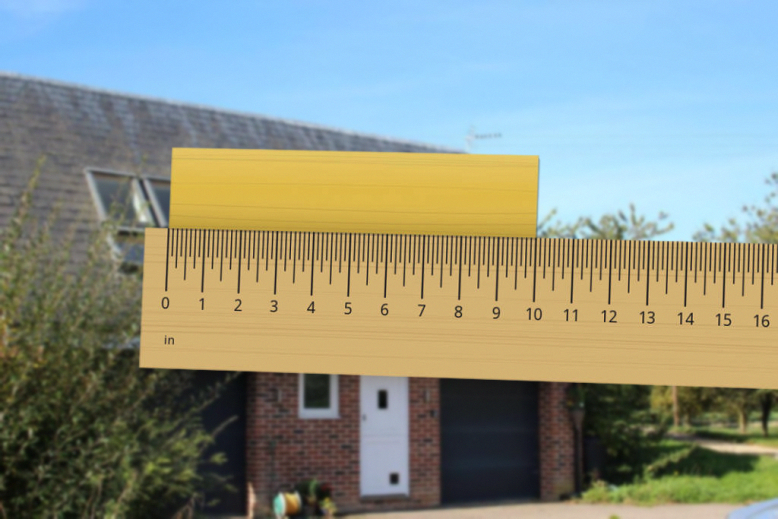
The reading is in 10
